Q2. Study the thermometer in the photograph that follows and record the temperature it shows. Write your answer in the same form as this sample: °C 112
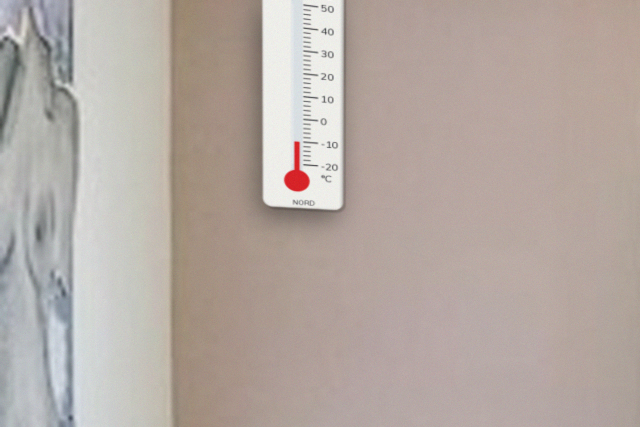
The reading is °C -10
